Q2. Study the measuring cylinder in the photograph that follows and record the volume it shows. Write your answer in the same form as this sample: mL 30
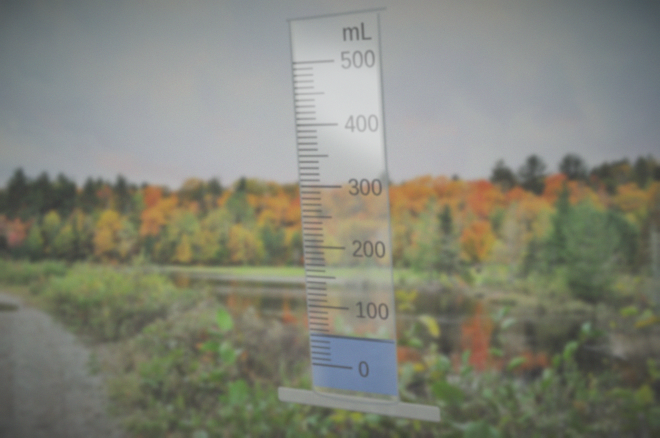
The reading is mL 50
